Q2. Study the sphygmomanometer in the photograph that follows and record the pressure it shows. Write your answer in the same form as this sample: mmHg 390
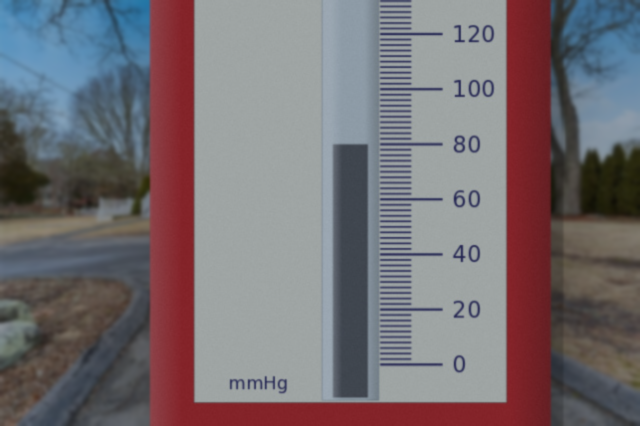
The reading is mmHg 80
